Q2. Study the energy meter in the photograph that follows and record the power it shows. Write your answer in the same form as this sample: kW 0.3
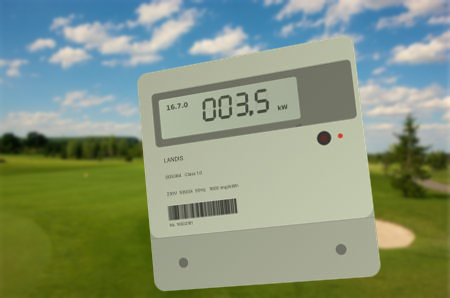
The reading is kW 3.5
